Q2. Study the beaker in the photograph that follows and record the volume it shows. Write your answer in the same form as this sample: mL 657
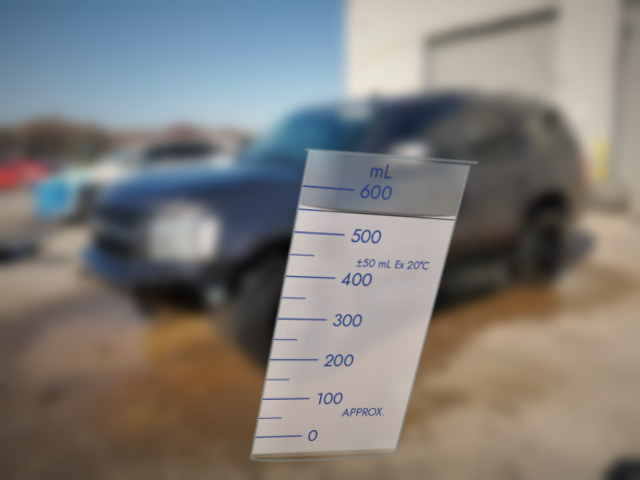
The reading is mL 550
